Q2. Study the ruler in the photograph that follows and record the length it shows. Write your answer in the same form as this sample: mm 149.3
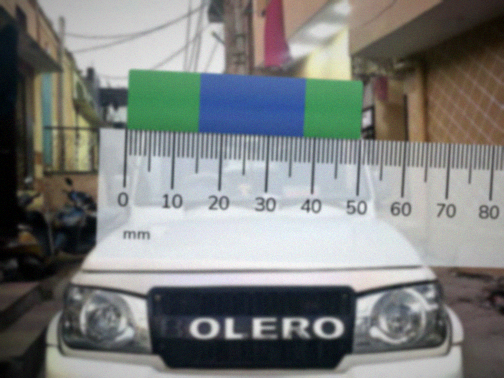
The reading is mm 50
